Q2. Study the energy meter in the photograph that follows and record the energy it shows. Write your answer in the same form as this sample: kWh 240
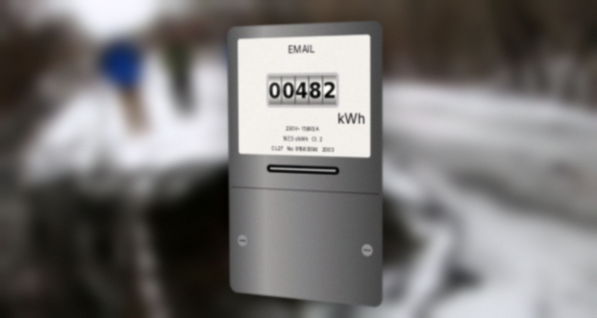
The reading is kWh 482
